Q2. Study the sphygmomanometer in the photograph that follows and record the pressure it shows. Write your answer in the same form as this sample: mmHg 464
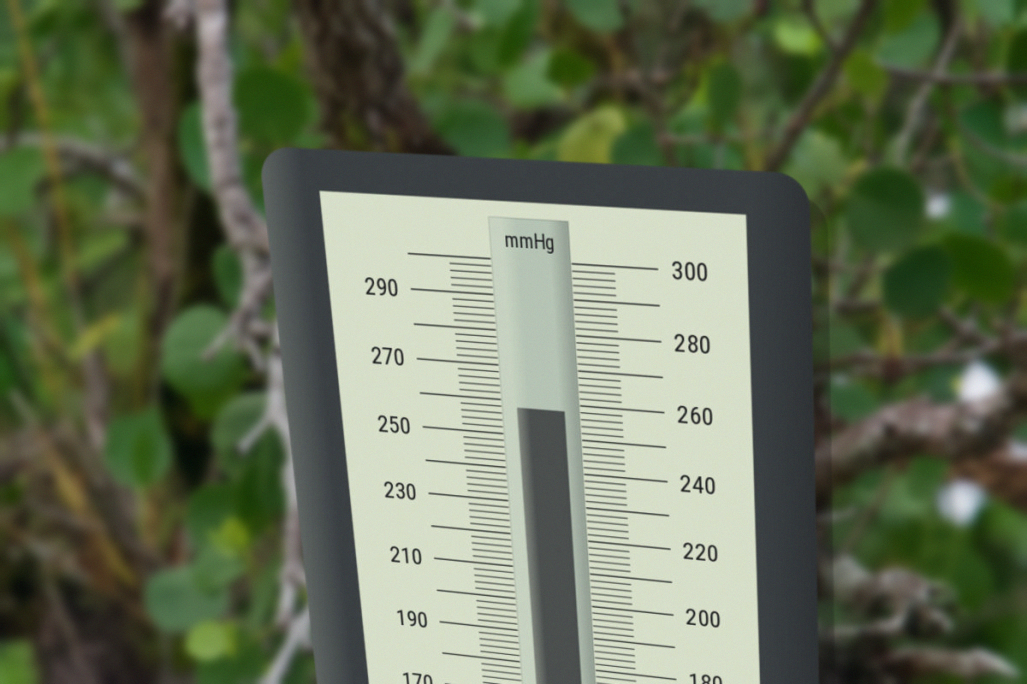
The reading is mmHg 258
